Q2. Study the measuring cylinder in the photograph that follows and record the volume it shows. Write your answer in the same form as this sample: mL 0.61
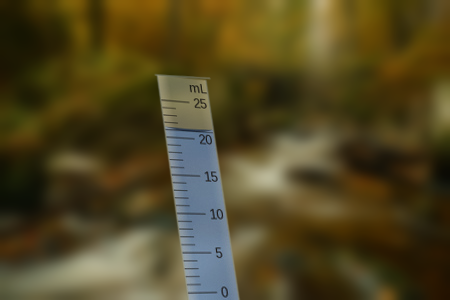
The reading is mL 21
